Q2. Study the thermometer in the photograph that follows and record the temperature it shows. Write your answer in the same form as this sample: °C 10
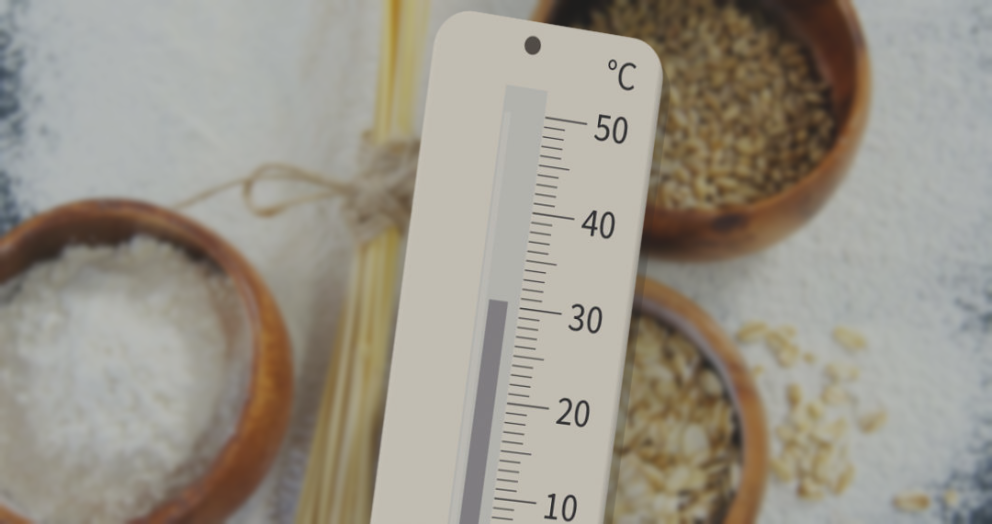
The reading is °C 30.5
